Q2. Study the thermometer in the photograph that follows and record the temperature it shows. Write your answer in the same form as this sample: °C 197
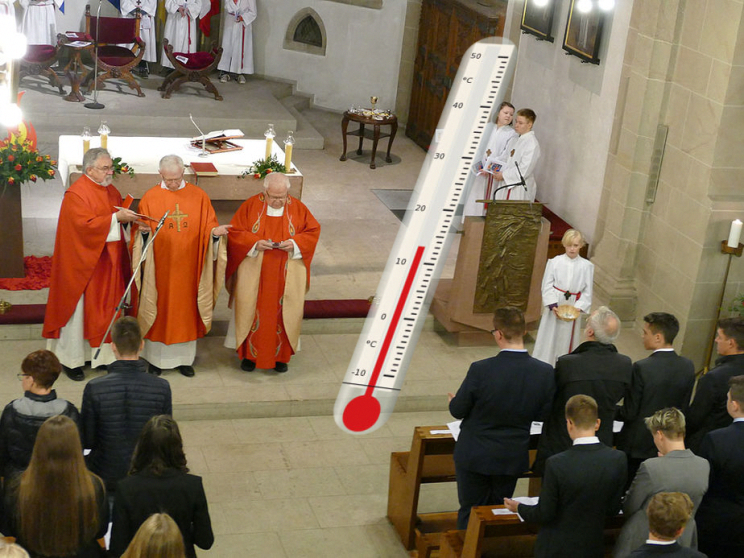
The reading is °C 13
